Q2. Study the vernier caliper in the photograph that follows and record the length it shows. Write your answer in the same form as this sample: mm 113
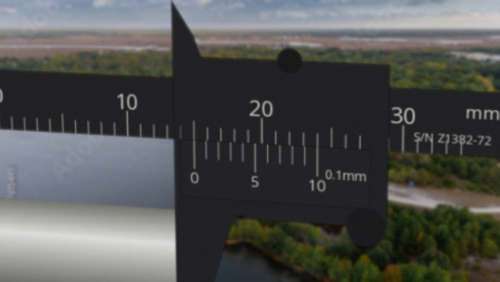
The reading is mm 15.0
